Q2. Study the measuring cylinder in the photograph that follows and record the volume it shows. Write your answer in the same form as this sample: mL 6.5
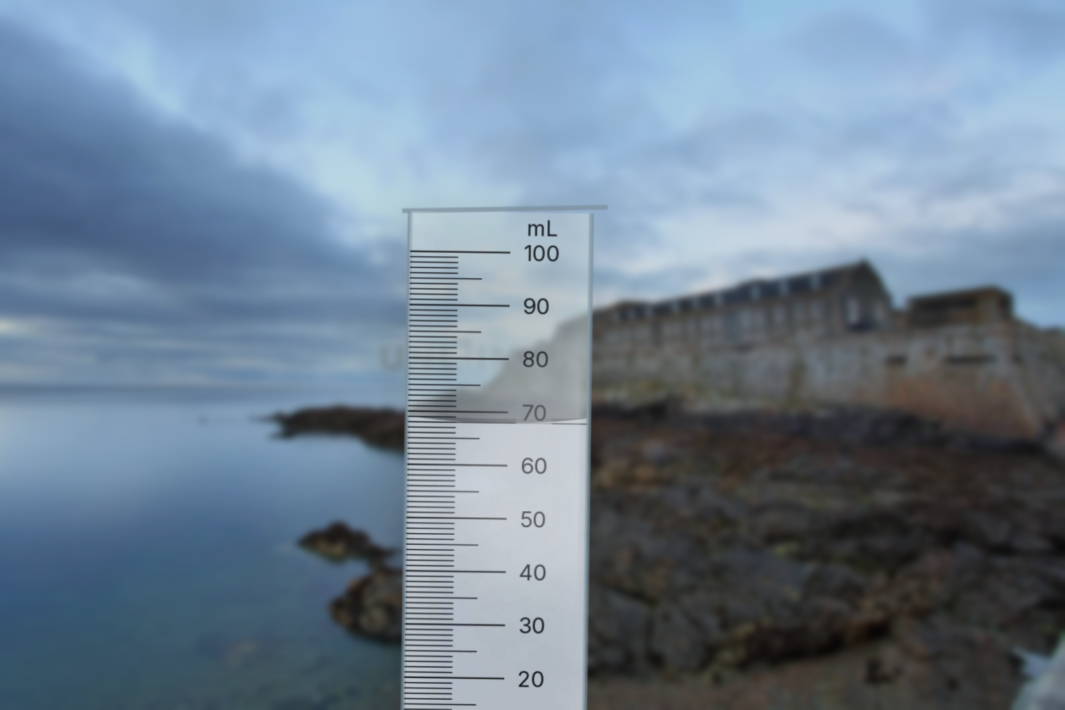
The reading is mL 68
